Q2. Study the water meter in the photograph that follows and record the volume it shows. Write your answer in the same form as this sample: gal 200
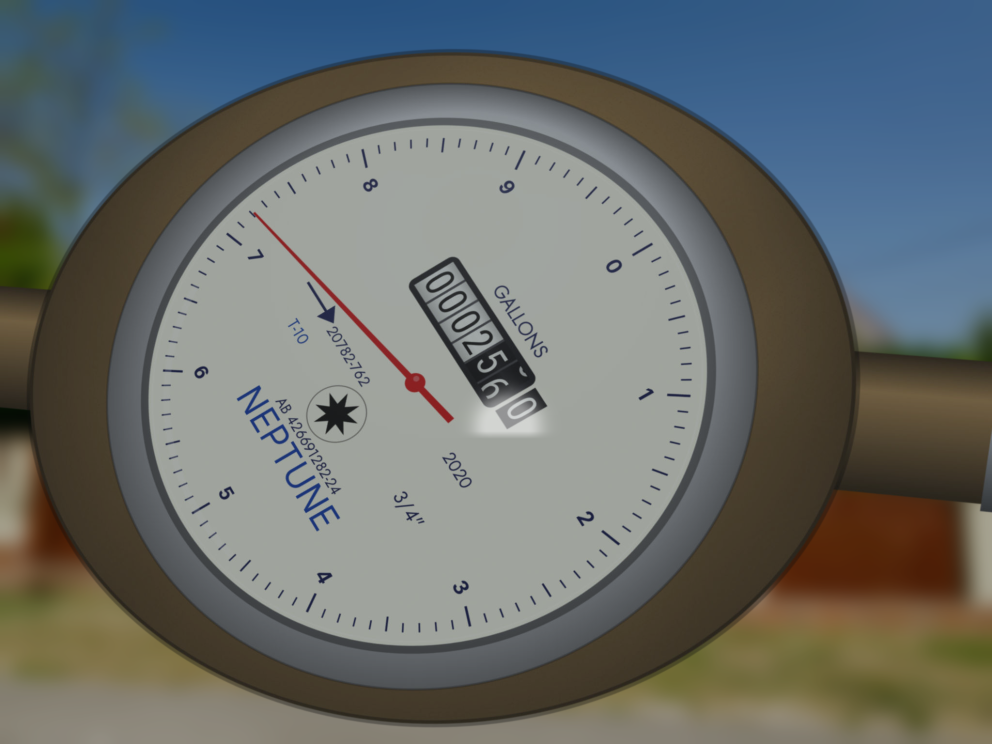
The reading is gal 2557.2
